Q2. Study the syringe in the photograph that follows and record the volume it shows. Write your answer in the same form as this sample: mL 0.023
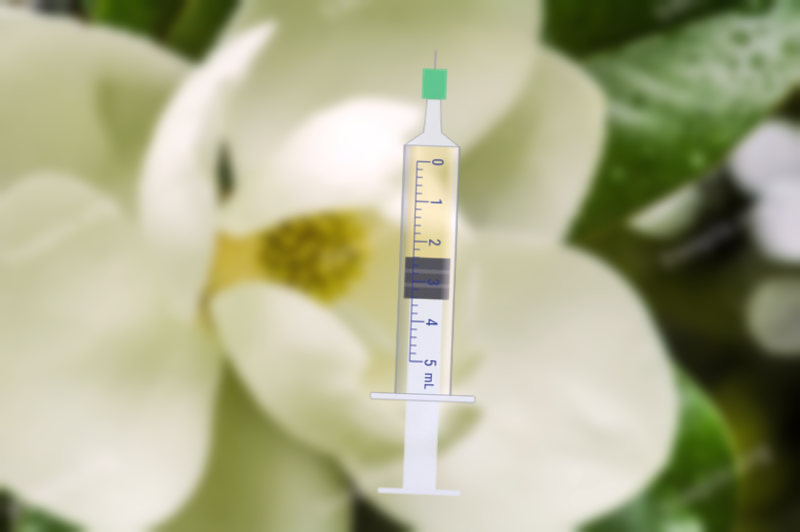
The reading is mL 2.4
